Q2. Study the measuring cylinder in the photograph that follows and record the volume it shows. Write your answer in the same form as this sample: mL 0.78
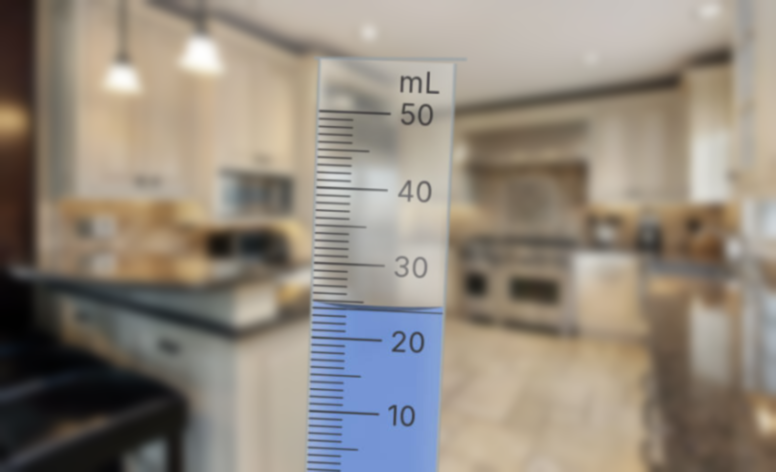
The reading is mL 24
